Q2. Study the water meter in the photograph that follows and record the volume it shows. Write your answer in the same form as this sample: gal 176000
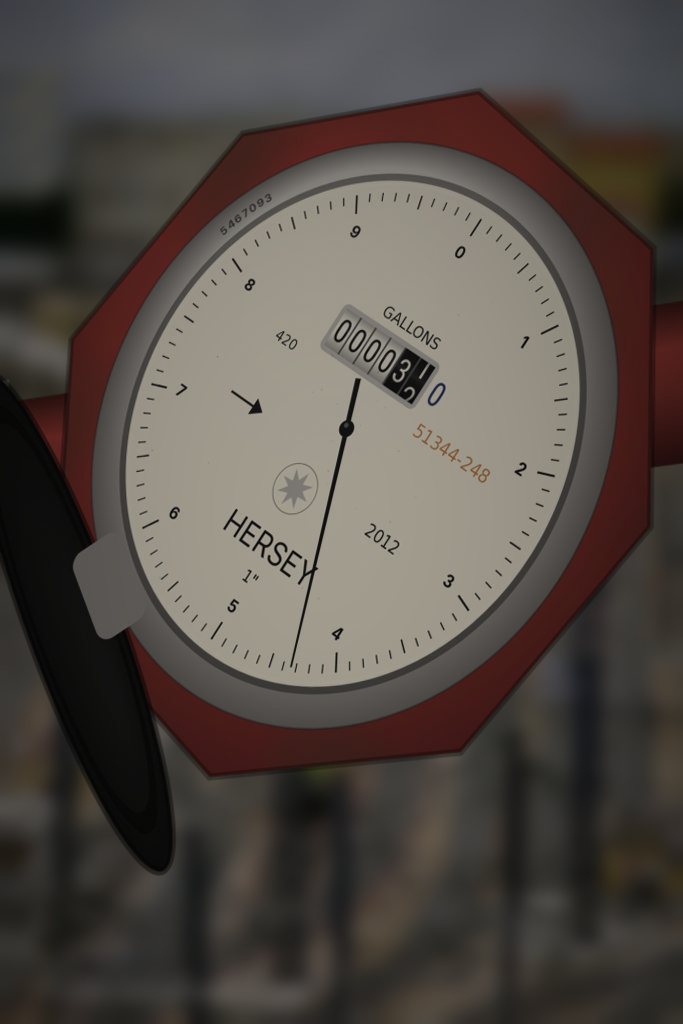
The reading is gal 314.3
